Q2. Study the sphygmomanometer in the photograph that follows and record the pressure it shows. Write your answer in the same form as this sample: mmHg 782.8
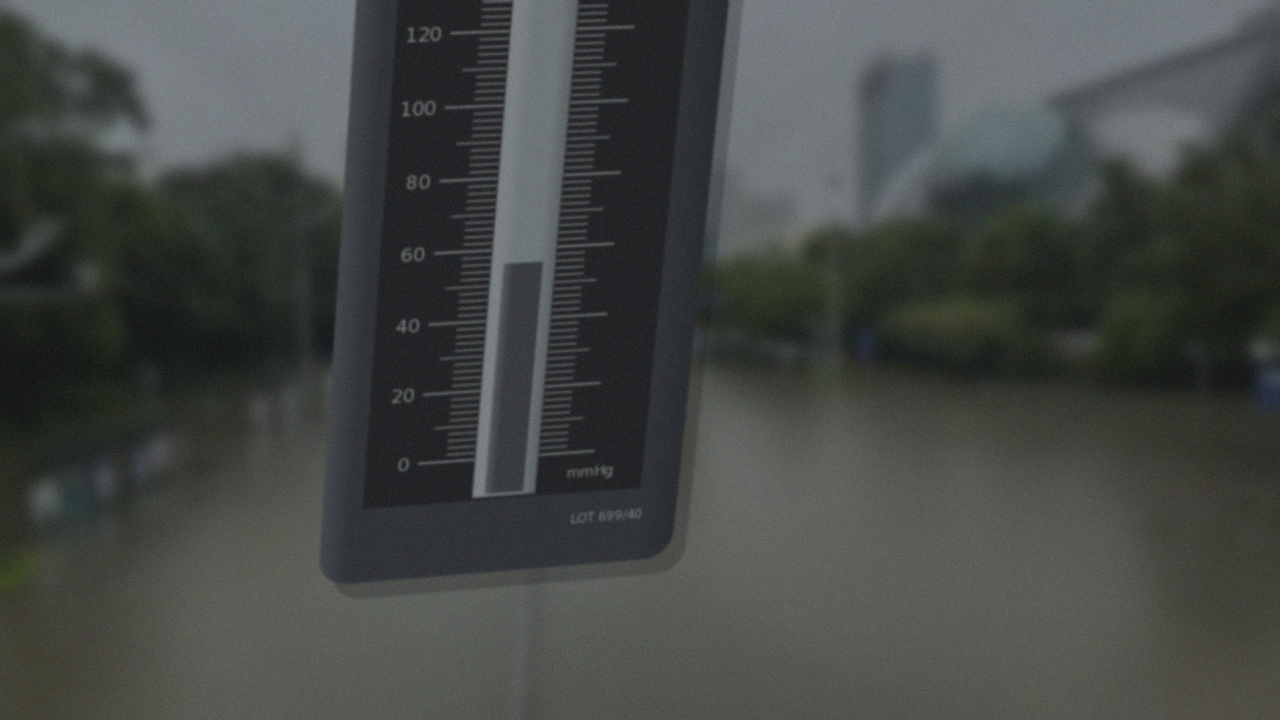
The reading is mmHg 56
